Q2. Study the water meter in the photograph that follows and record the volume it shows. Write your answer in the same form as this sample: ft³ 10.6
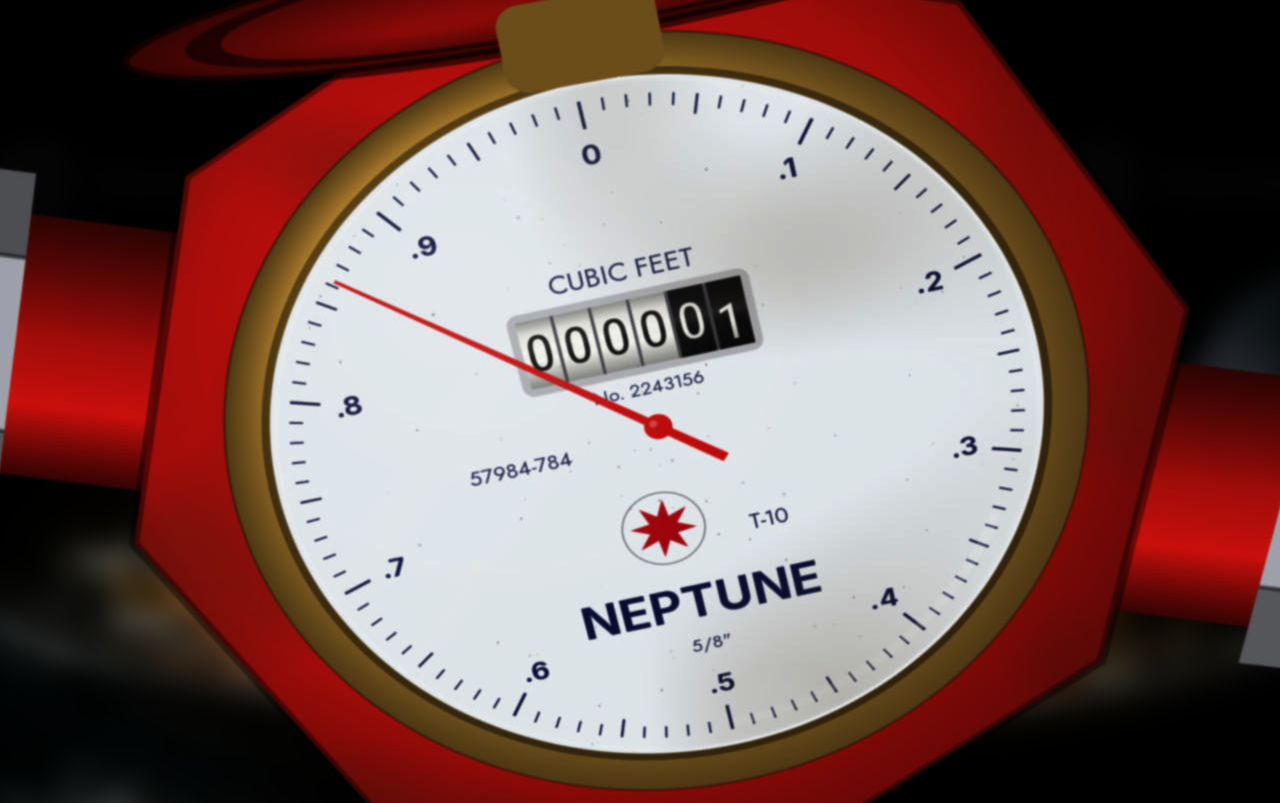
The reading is ft³ 0.86
